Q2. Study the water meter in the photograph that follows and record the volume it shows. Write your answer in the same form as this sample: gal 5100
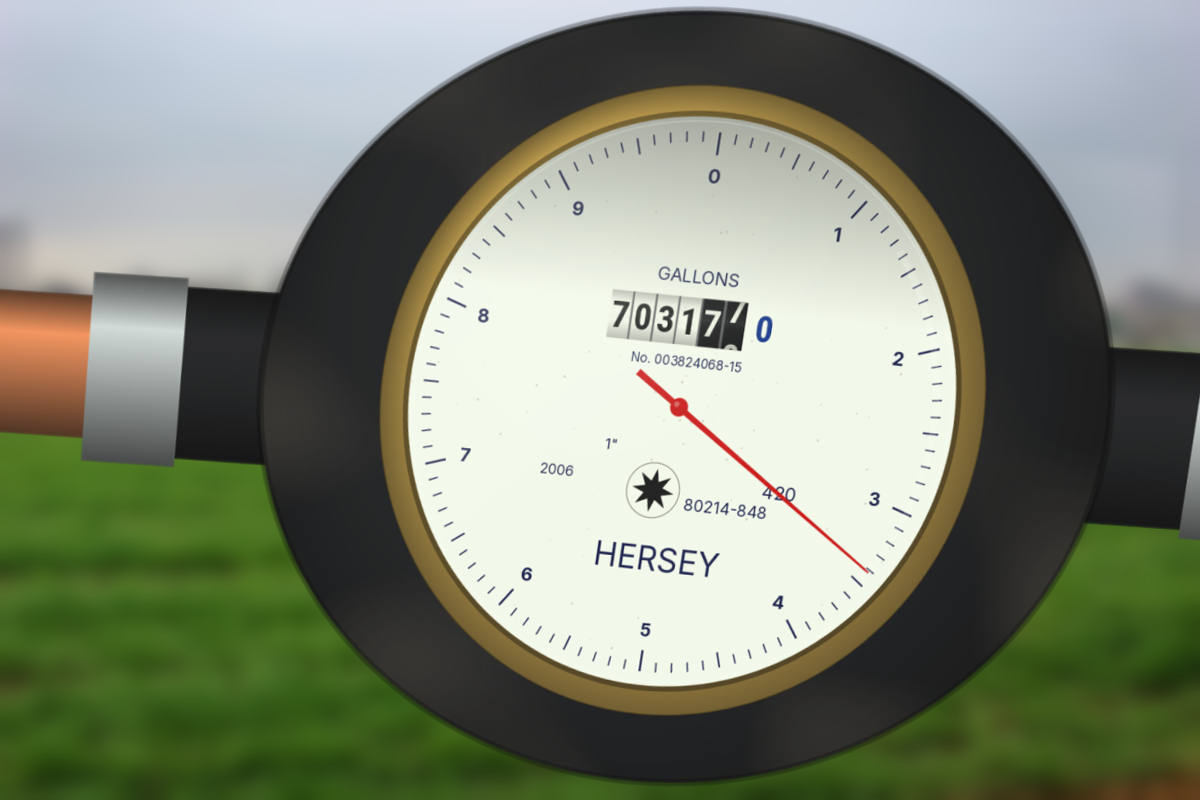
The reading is gal 7031773.4
